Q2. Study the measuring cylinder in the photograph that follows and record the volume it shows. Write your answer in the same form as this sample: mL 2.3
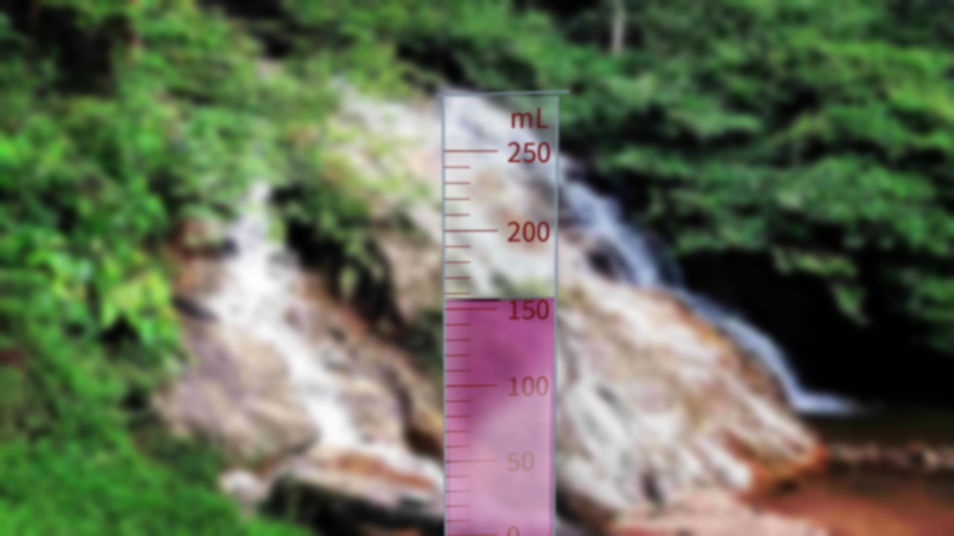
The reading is mL 155
